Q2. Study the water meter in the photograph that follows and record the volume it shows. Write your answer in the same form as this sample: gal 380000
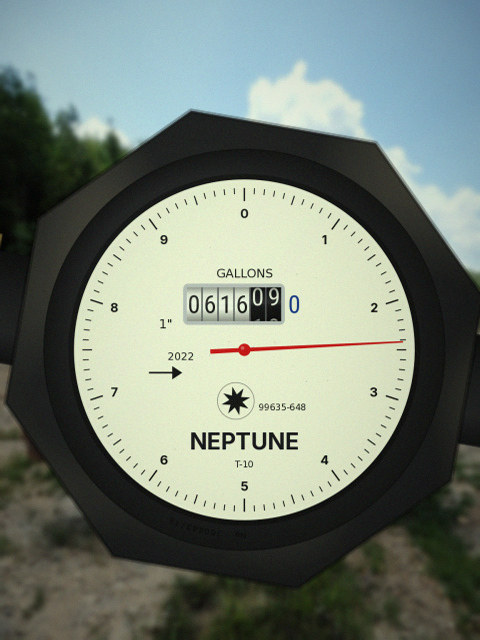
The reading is gal 616092.4
